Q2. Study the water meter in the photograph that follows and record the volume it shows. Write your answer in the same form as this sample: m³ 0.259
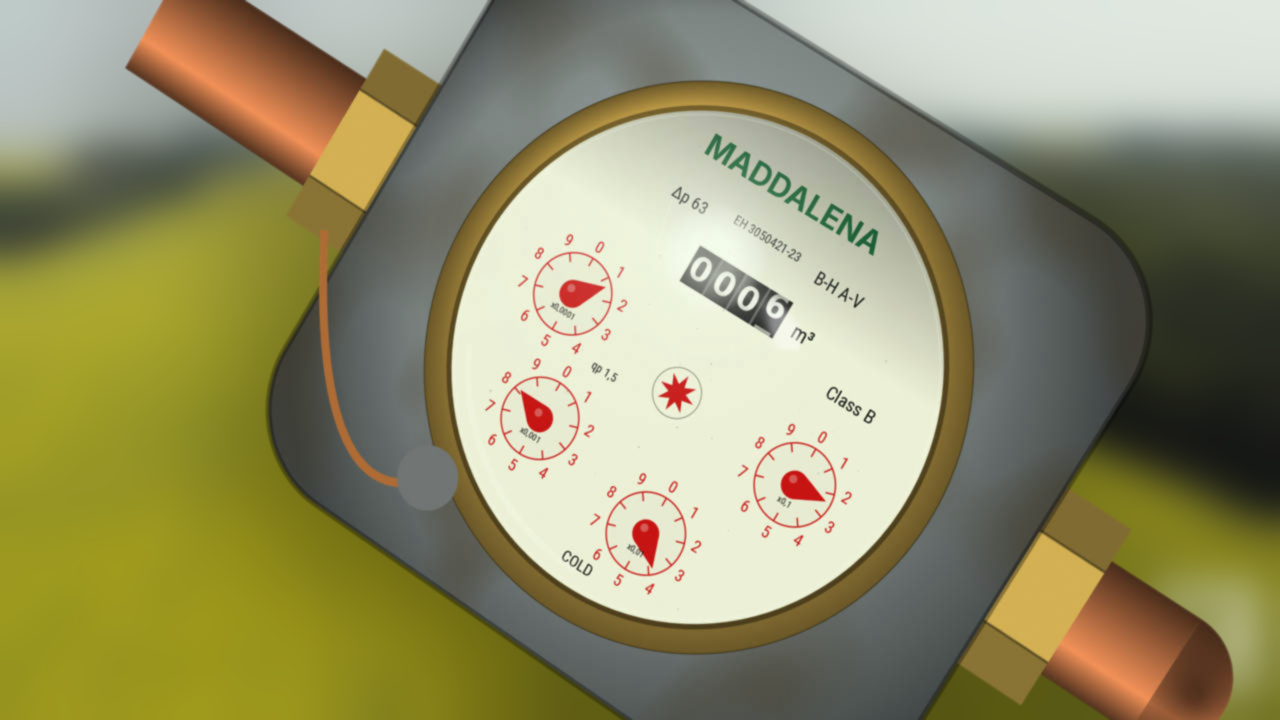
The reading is m³ 6.2381
